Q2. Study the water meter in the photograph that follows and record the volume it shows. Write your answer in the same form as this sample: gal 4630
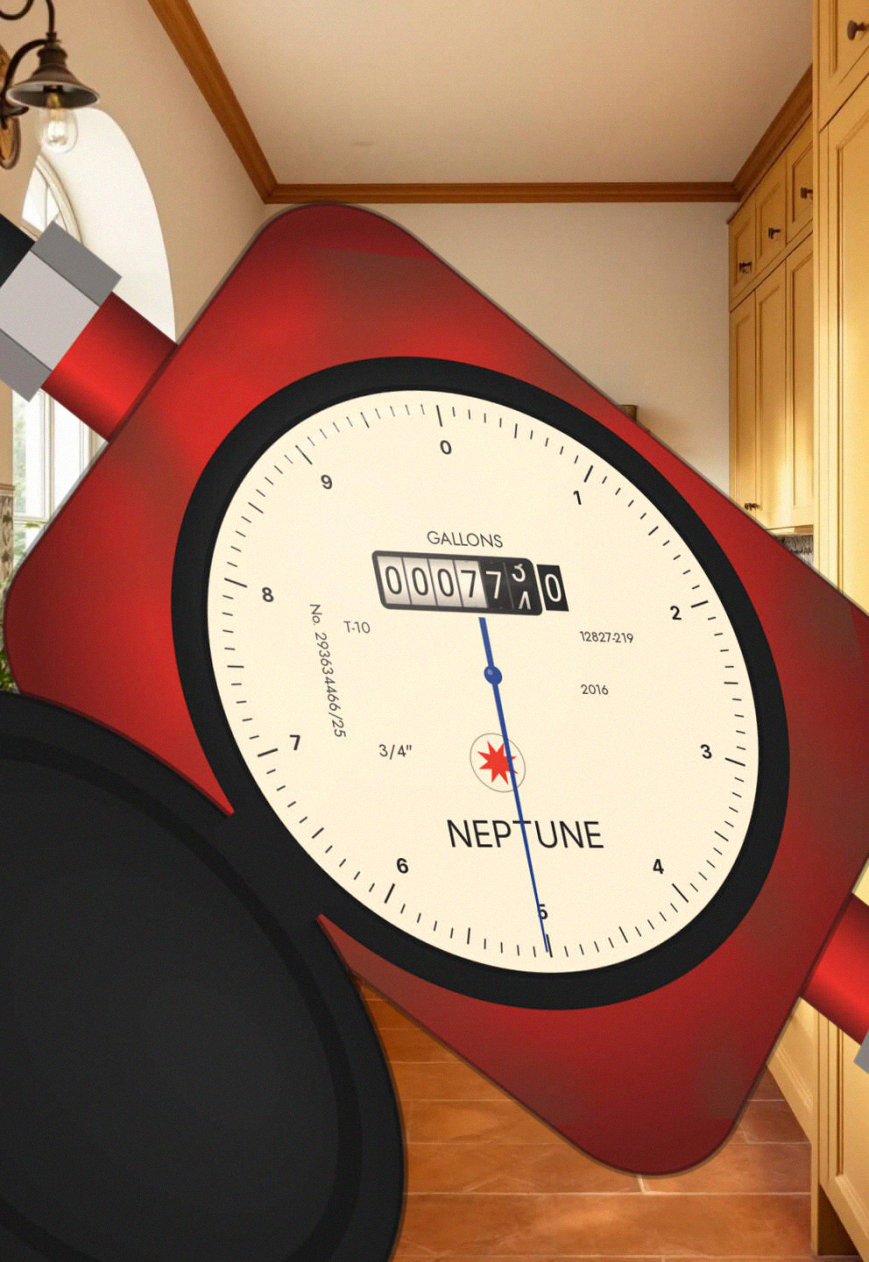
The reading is gal 7735.0
